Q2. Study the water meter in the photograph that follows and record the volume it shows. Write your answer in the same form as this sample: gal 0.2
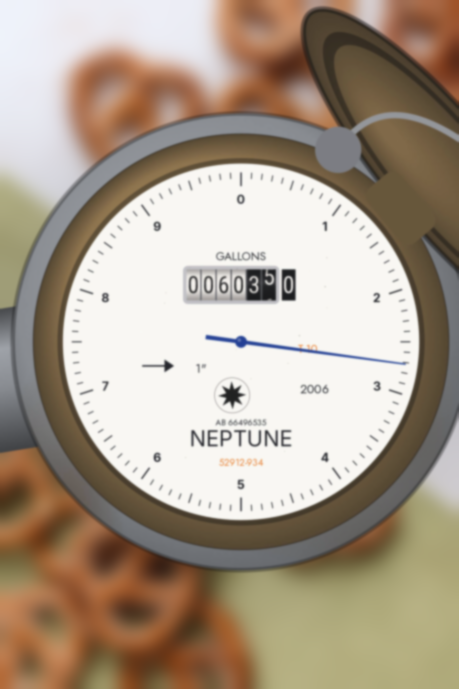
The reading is gal 60352.7
